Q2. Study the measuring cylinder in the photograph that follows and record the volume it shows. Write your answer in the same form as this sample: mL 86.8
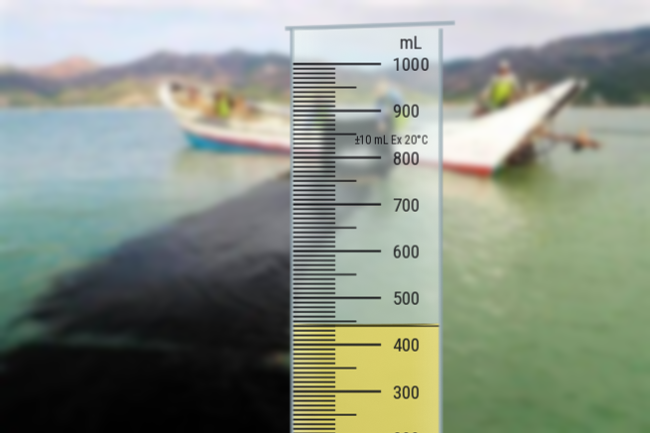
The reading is mL 440
